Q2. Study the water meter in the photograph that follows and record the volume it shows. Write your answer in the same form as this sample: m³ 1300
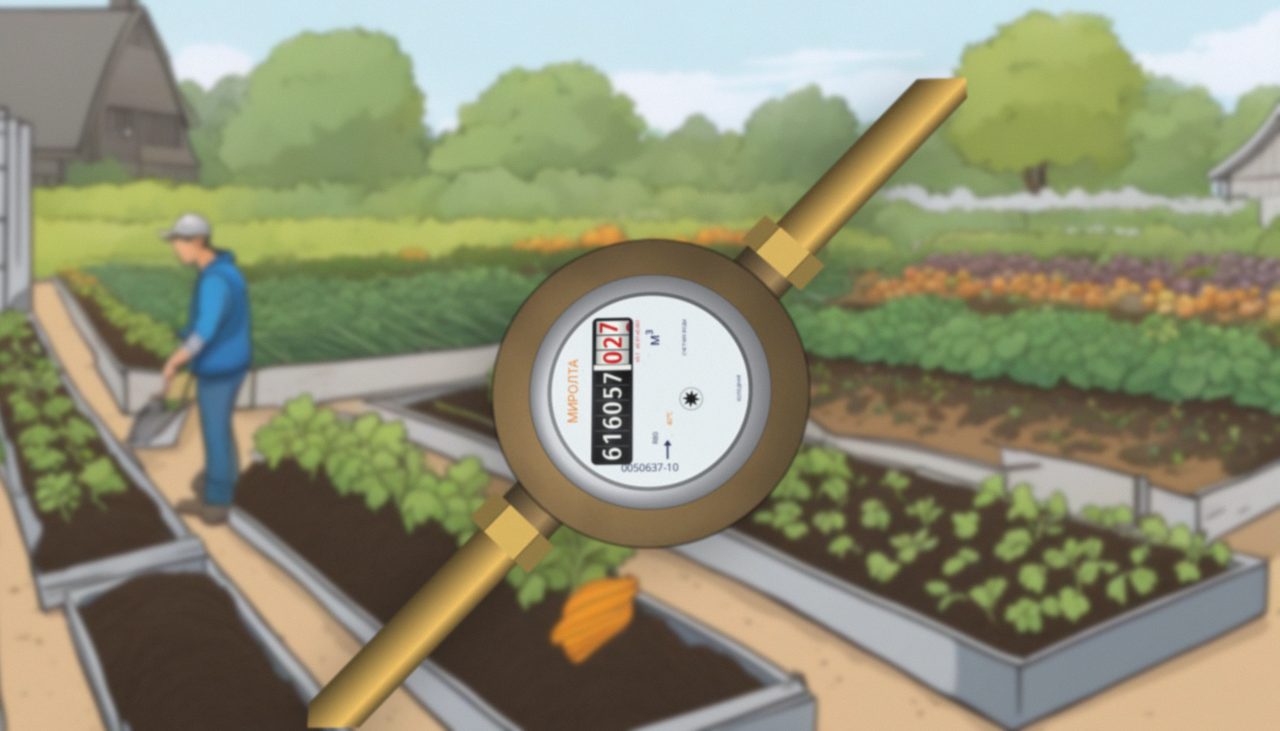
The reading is m³ 616057.027
